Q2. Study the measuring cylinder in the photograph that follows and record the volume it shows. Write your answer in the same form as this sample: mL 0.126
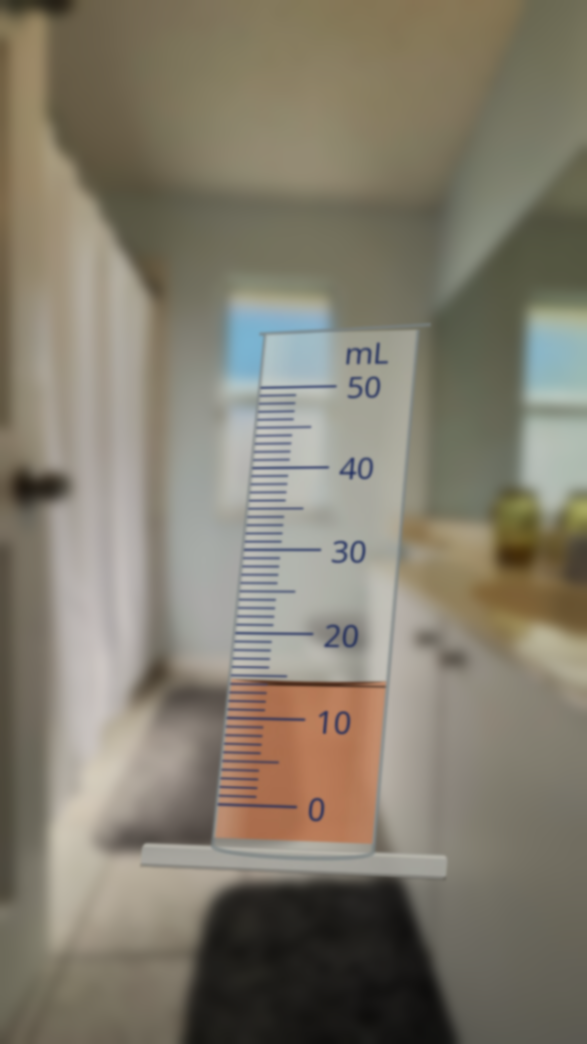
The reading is mL 14
